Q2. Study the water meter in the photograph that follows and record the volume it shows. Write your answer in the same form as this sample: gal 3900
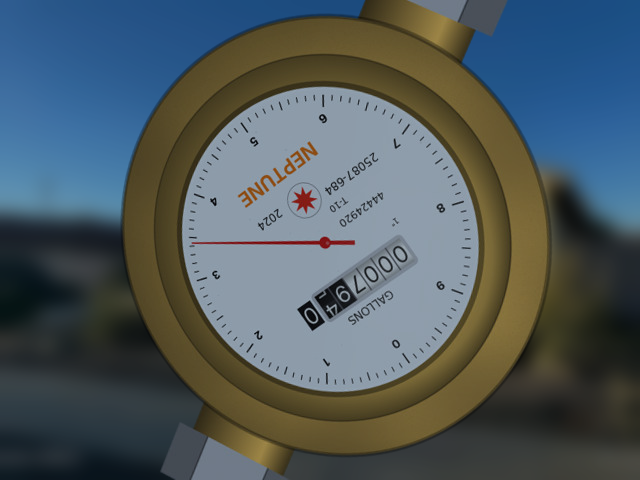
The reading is gal 7943.4
